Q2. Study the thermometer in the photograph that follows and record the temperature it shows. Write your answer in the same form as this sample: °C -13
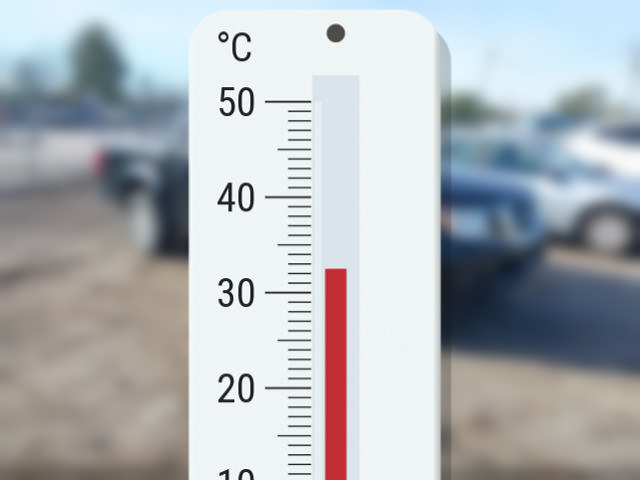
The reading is °C 32.5
